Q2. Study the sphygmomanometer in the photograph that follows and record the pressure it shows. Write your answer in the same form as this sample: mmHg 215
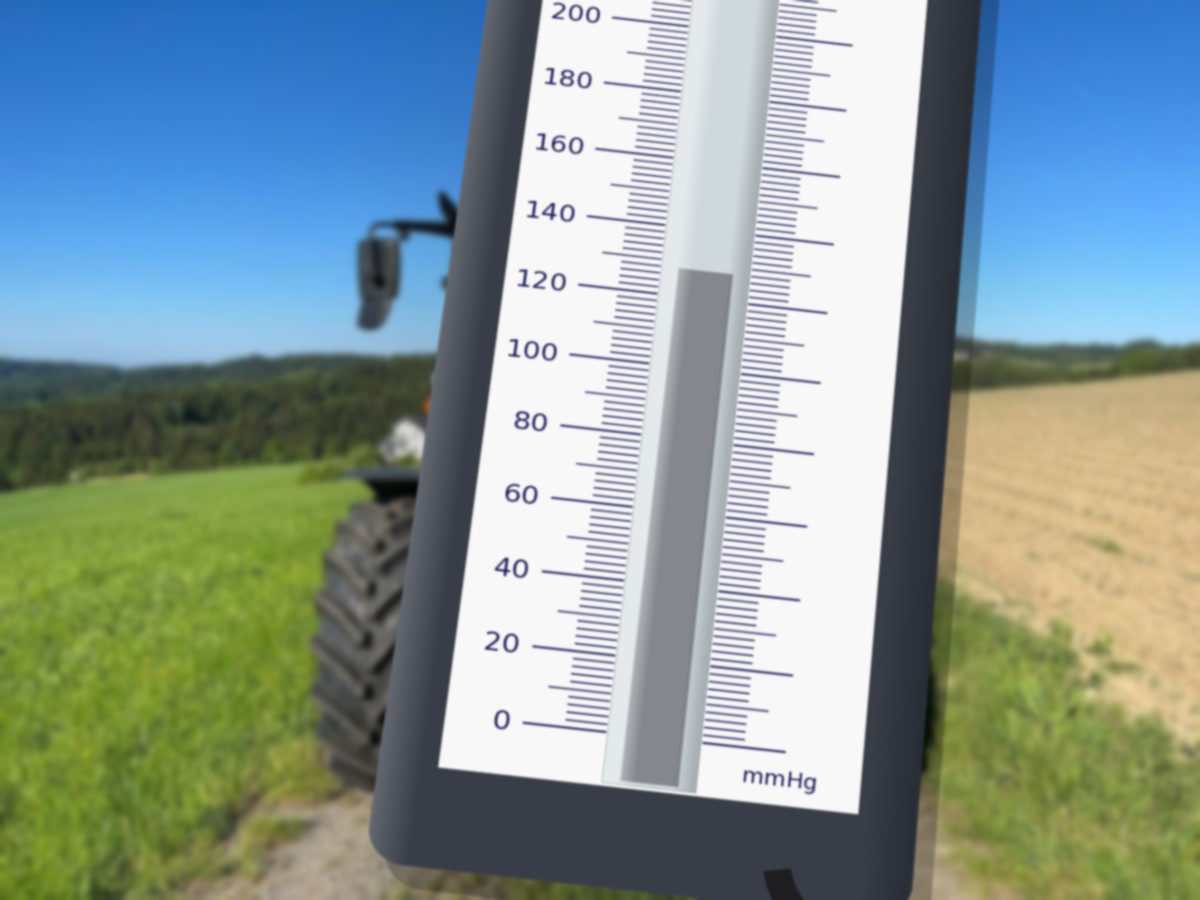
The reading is mmHg 128
